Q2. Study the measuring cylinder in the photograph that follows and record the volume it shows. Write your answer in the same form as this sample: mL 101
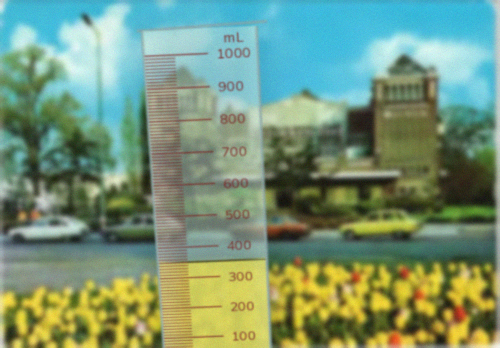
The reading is mL 350
